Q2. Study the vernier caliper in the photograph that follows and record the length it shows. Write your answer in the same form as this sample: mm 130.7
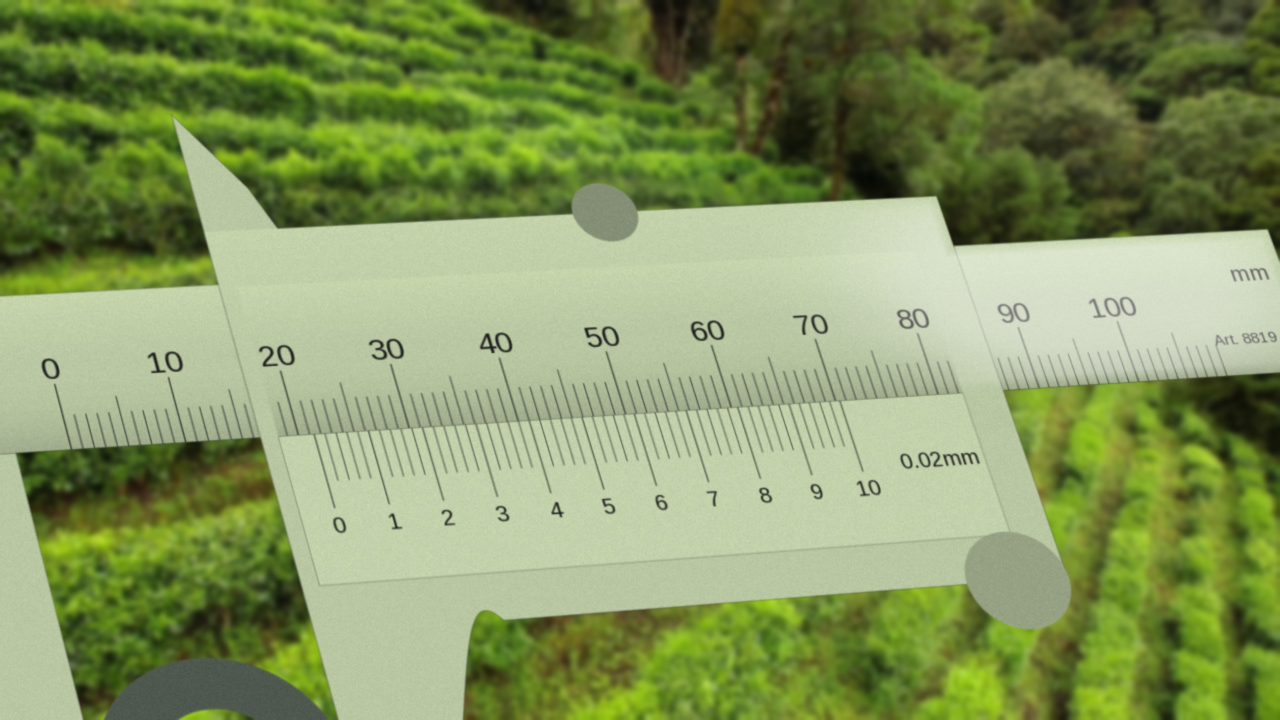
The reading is mm 21.4
